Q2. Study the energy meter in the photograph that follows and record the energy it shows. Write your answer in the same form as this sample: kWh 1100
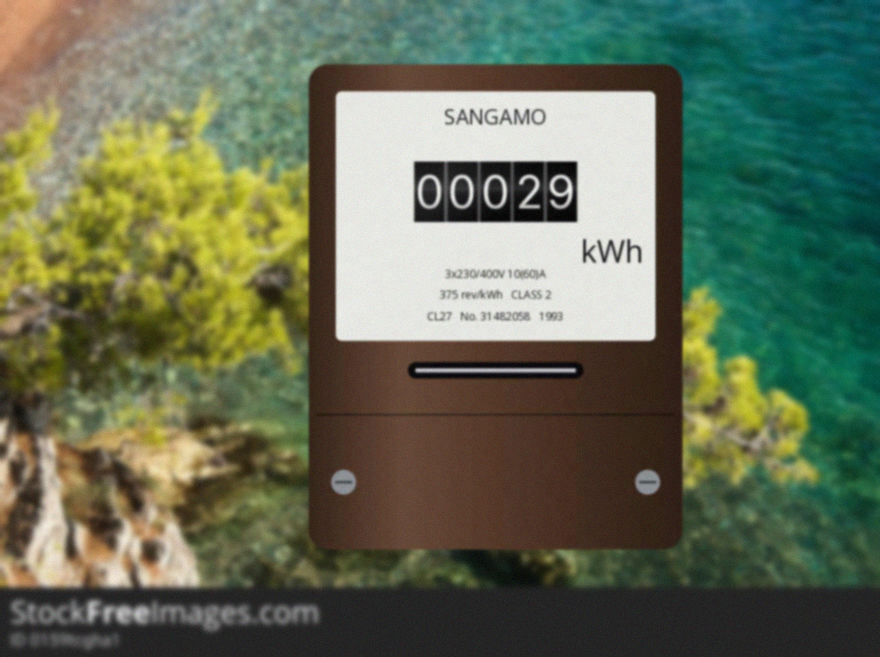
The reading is kWh 29
